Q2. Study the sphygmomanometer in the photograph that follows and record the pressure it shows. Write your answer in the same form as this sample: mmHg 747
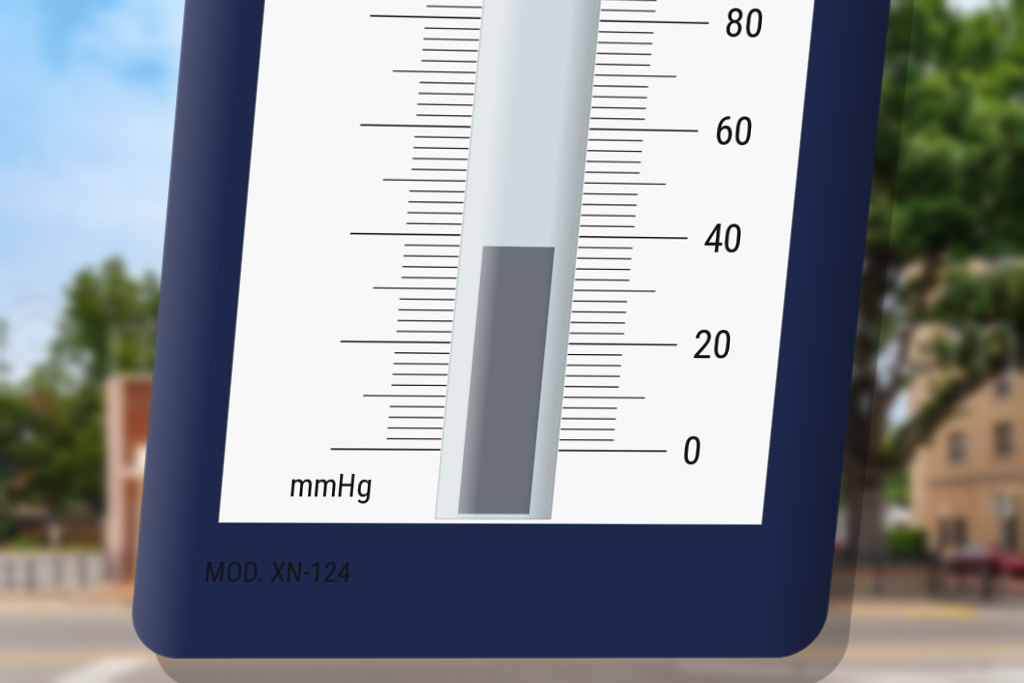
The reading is mmHg 38
